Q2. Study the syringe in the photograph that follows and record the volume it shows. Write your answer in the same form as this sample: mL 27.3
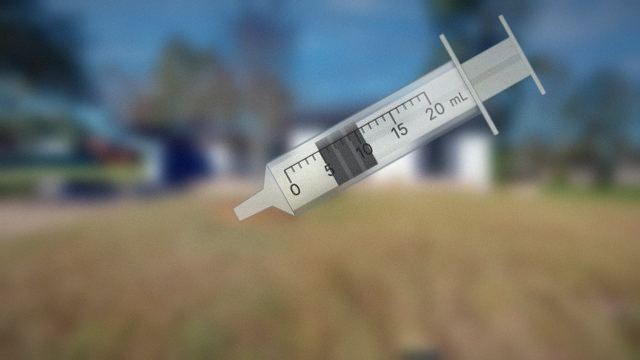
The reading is mL 5
